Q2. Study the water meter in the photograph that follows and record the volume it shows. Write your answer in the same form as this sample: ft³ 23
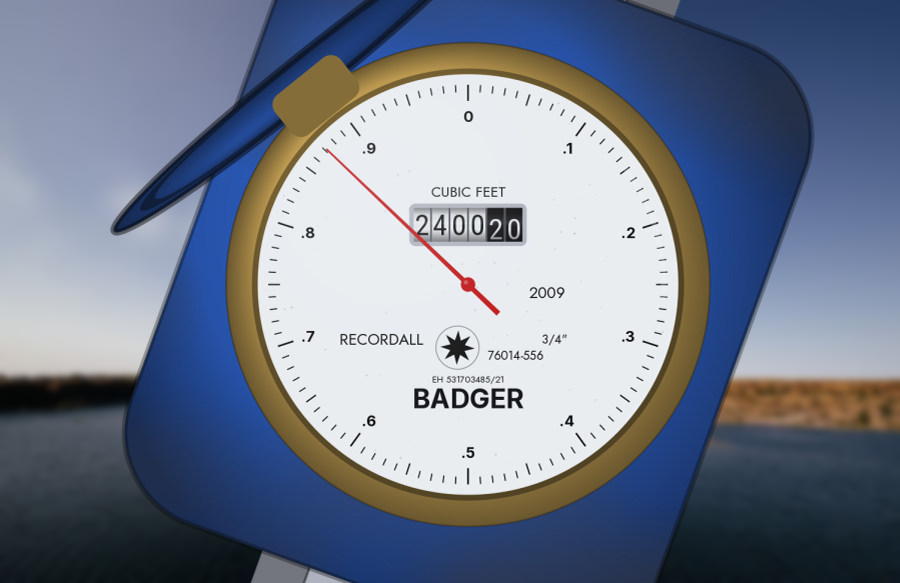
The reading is ft³ 240019.87
